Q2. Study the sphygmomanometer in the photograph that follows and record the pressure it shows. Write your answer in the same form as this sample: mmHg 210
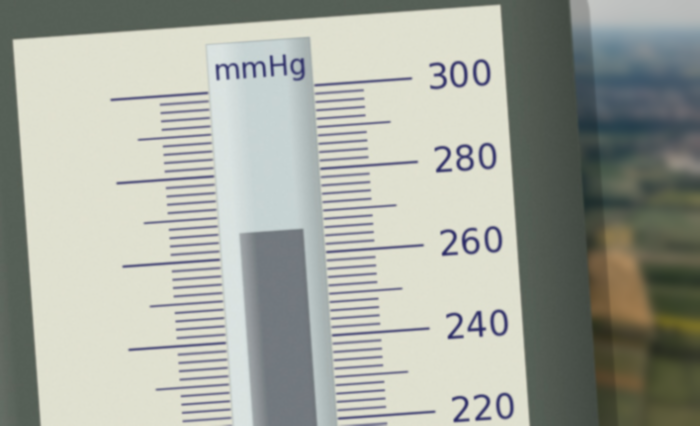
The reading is mmHg 266
